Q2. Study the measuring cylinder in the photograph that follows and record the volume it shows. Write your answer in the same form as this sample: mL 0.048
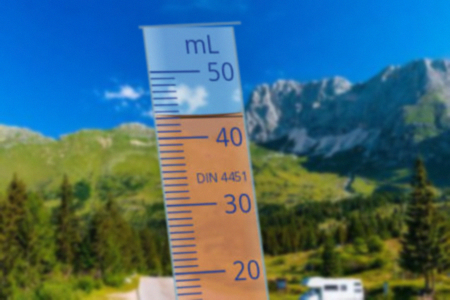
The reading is mL 43
